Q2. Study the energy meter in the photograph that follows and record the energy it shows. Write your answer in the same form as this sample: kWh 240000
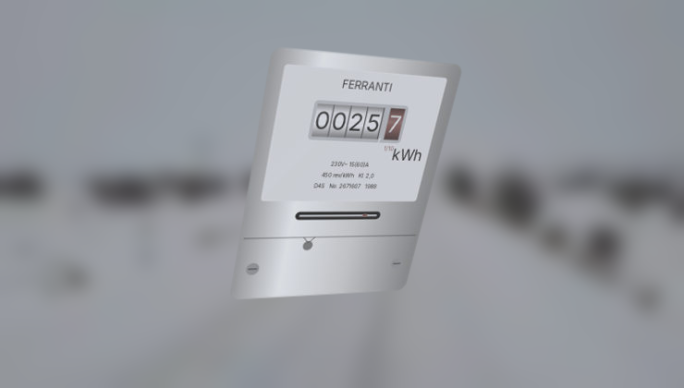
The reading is kWh 25.7
